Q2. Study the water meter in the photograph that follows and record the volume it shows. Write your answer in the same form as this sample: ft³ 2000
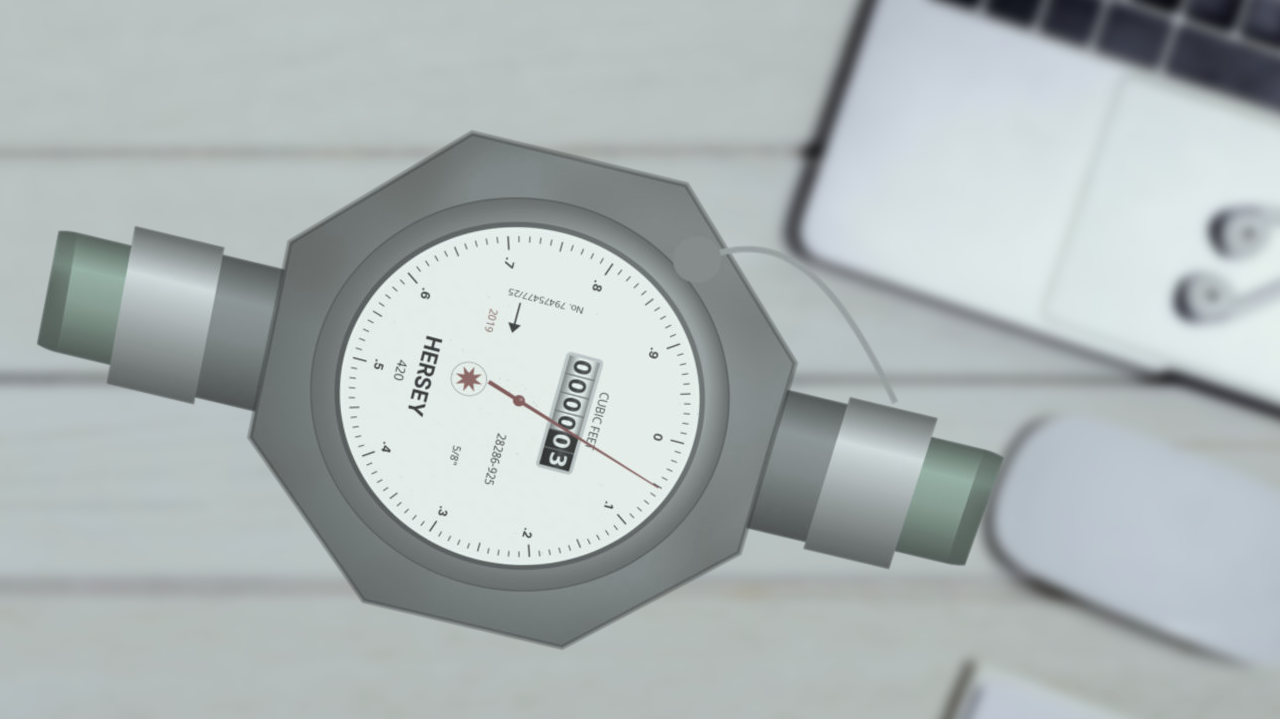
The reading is ft³ 3.05
